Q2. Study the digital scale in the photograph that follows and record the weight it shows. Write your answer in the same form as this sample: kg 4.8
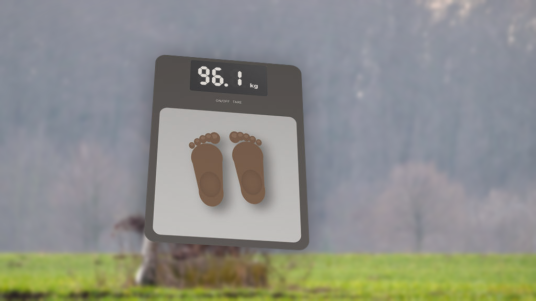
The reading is kg 96.1
